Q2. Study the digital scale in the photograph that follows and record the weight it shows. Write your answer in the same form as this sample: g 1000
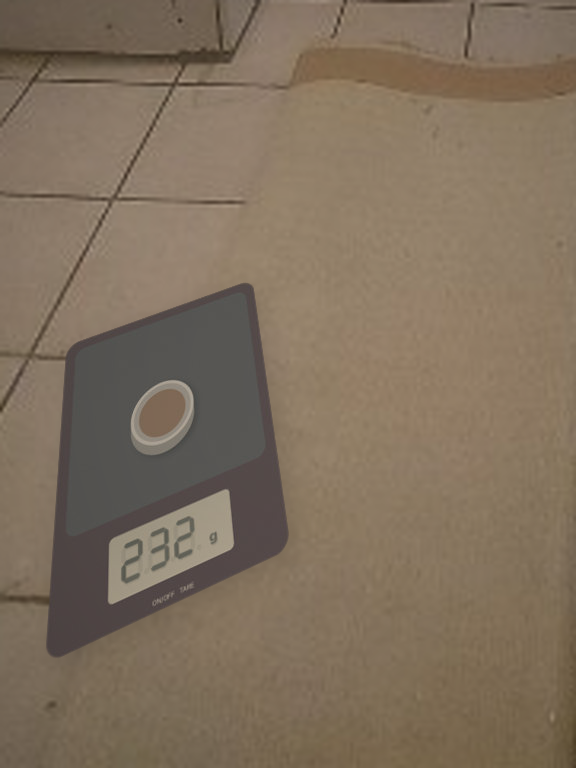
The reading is g 232
